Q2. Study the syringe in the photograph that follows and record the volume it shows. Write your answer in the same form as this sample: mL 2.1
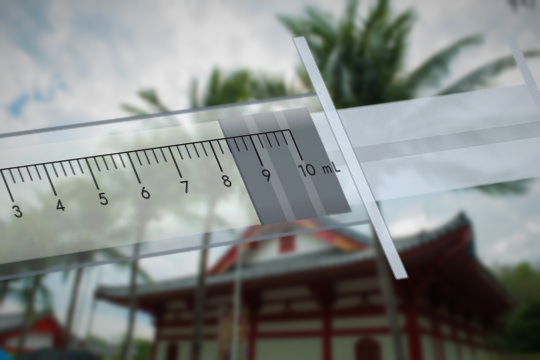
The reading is mL 8.4
